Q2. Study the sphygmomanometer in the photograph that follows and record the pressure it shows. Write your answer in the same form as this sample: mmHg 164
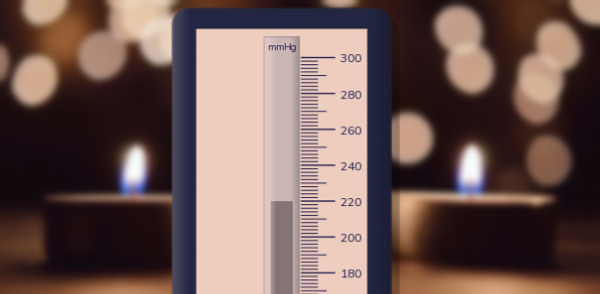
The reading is mmHg 220
